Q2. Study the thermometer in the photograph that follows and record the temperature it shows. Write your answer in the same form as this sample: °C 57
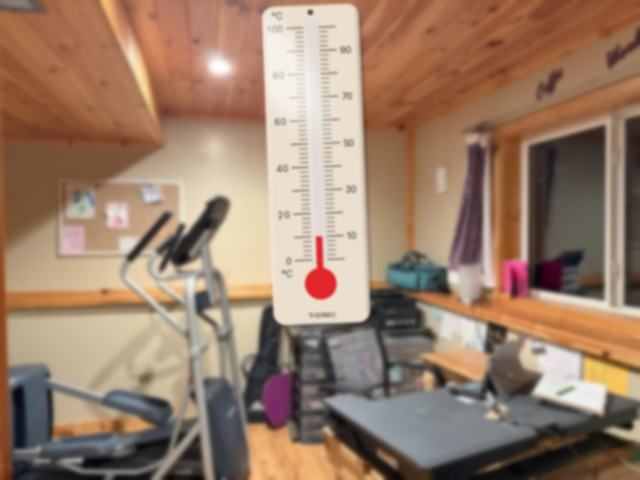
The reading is °C 10
